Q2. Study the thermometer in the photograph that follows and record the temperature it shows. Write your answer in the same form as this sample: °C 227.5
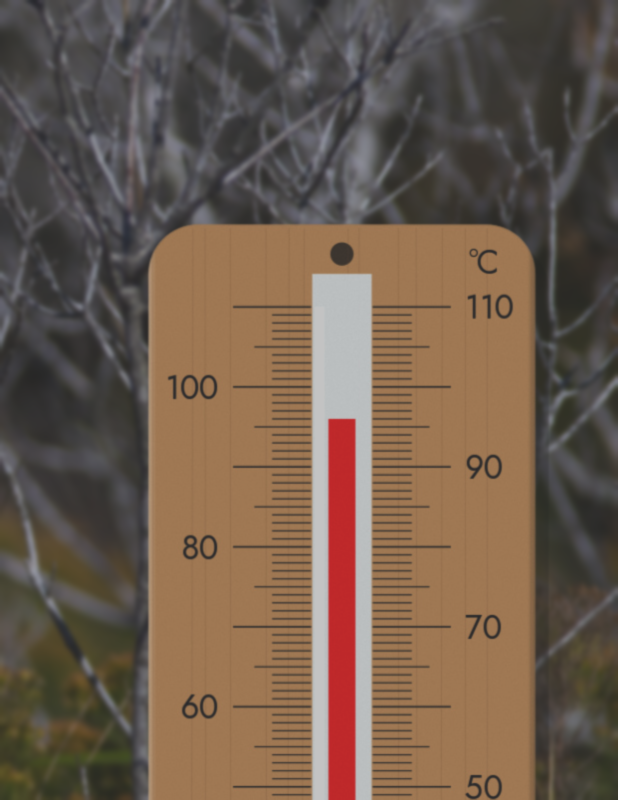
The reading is °C 96
